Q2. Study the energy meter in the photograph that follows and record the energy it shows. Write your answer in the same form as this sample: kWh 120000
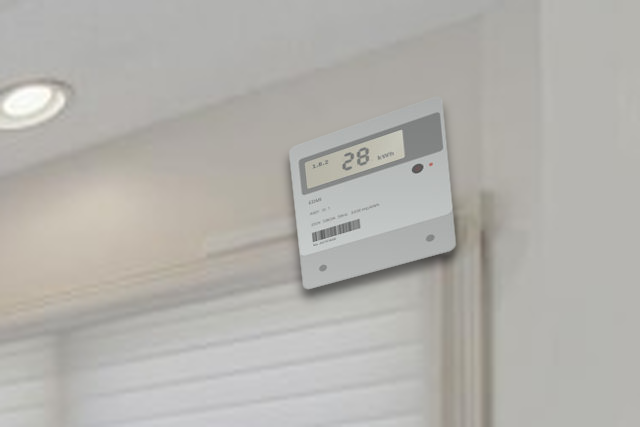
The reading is kWh 28
